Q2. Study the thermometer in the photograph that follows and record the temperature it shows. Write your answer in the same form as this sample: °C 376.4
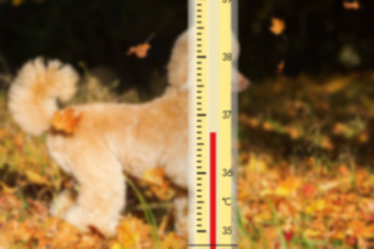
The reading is °C 36.7
